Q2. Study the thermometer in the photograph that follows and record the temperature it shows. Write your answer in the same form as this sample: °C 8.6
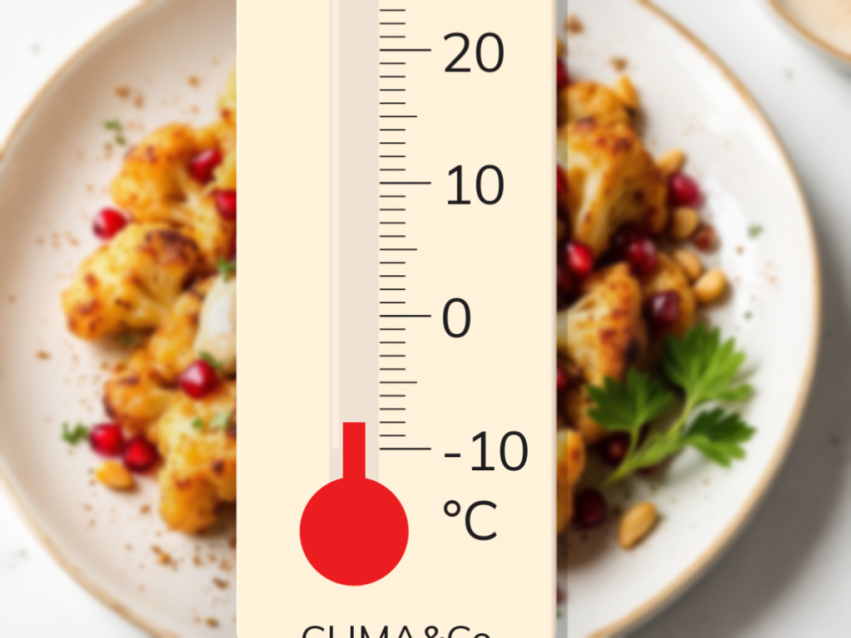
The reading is °C -8
